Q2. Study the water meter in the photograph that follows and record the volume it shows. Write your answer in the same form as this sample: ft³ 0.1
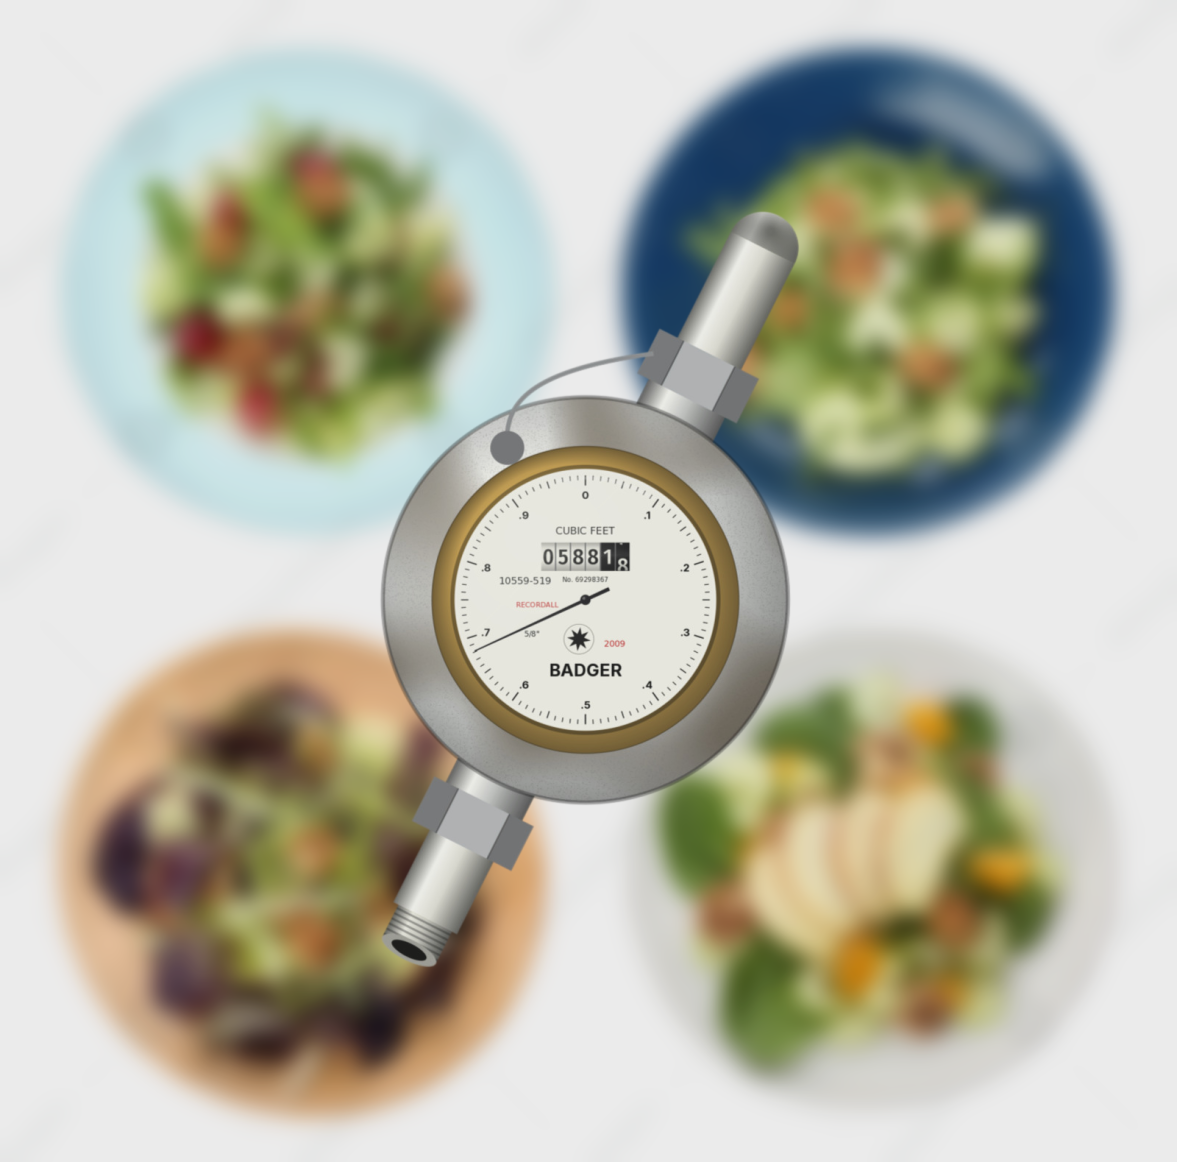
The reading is ft³ 58817.68
